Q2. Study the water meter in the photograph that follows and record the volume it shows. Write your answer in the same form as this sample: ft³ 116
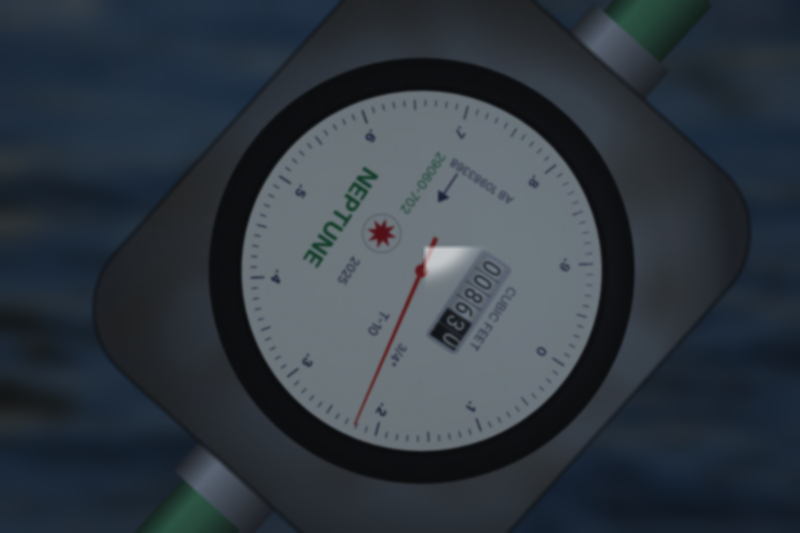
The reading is ft³ 8630.22
